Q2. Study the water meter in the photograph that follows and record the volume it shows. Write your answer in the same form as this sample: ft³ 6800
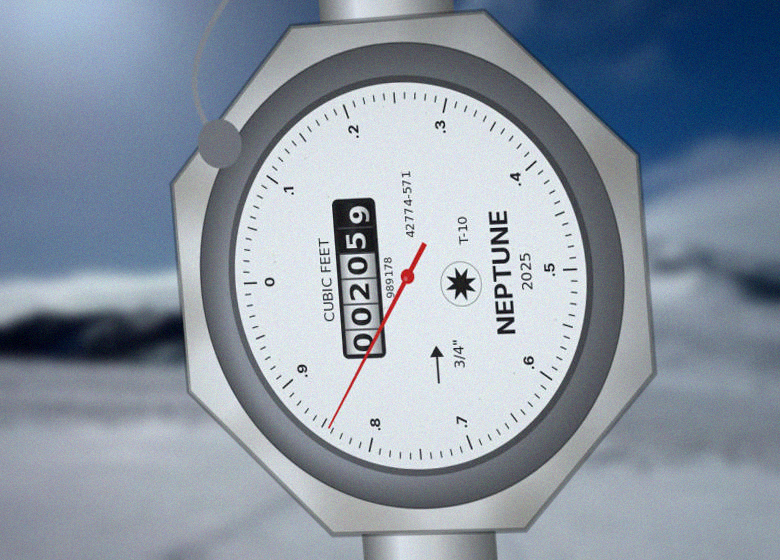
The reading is ft³ 2058.84
